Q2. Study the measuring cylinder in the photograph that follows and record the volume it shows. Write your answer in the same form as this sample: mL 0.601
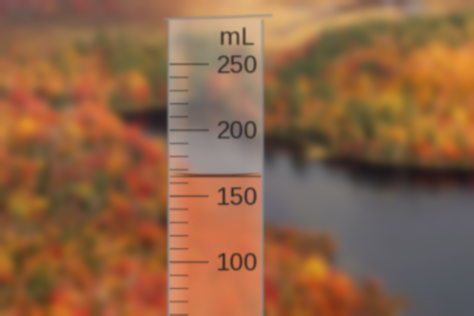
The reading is mL 165
